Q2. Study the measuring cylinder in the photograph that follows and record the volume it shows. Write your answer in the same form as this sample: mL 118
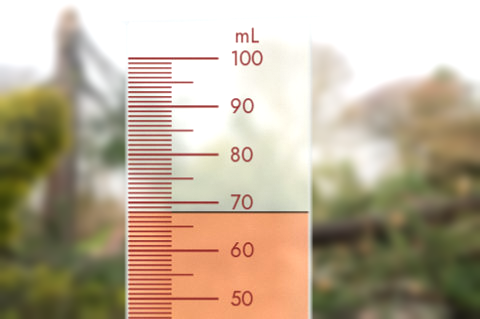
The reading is mL 68
